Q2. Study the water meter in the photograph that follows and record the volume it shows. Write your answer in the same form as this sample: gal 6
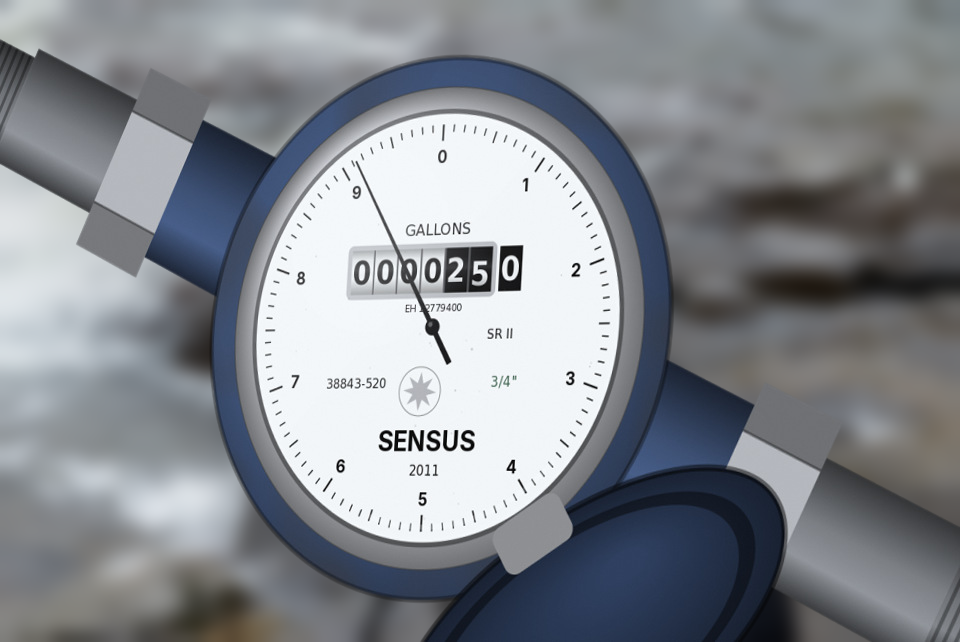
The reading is gal 249.1
